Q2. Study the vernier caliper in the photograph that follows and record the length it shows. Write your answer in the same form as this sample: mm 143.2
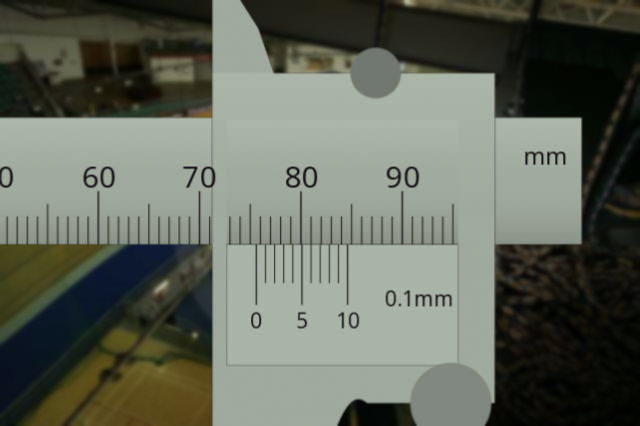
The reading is mm 75.6
